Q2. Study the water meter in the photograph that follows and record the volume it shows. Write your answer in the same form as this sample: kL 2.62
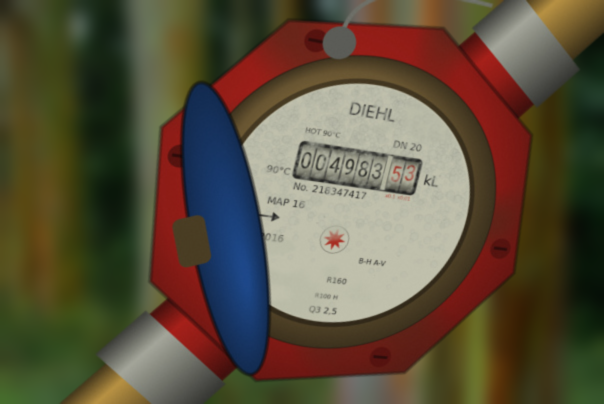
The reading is kL 4983.53
